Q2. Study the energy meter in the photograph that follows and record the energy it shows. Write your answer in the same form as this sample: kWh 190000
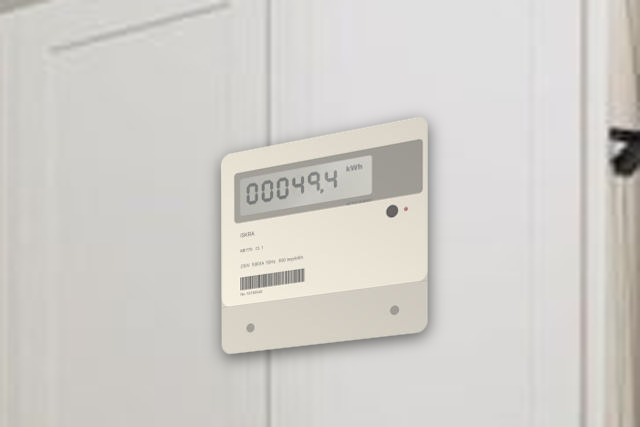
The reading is kWh 49.4
